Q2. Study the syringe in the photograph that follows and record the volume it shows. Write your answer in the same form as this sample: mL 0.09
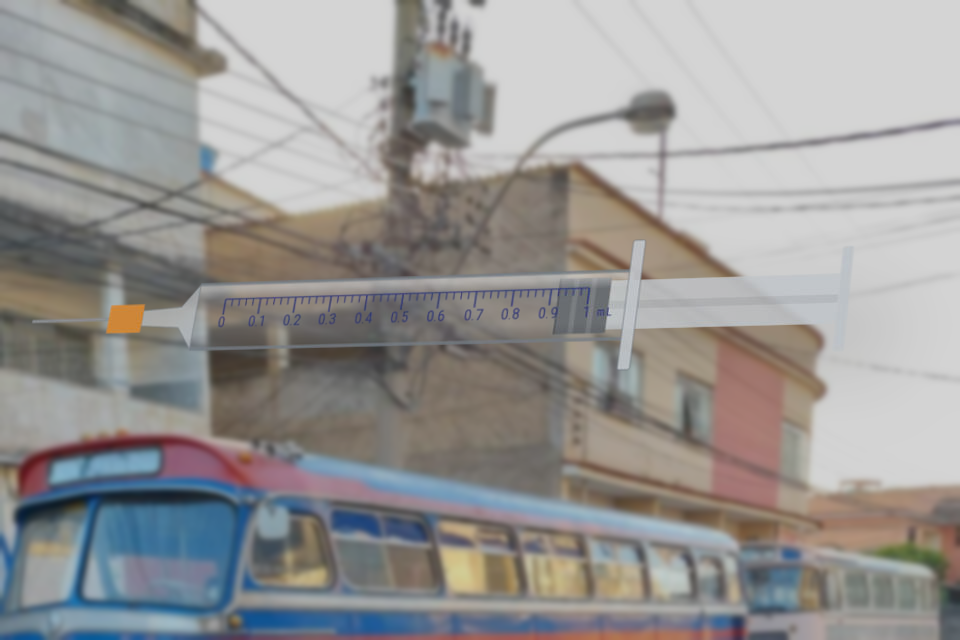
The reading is mL 0.92
